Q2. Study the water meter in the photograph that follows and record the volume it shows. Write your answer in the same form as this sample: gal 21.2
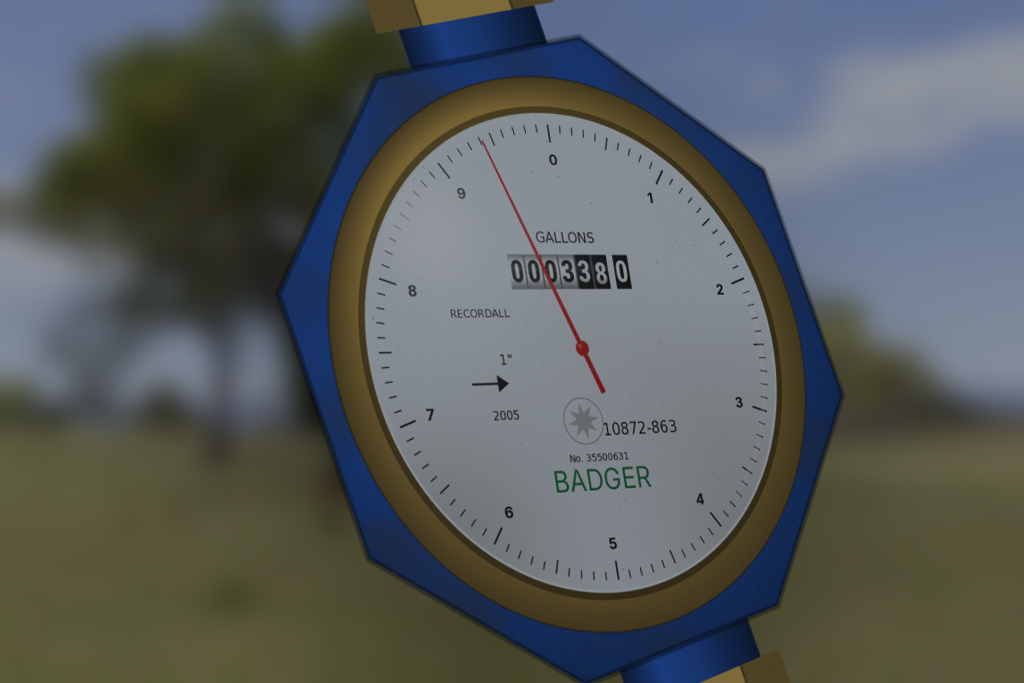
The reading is gal 3379.4
